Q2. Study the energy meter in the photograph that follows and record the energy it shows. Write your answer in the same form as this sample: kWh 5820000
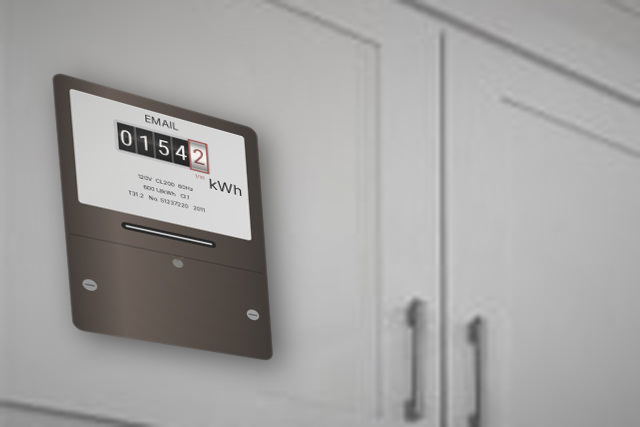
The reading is kWh 154.2
